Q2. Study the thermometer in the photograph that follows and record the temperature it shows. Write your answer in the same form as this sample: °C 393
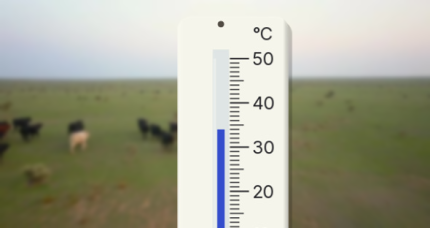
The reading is °C 34
